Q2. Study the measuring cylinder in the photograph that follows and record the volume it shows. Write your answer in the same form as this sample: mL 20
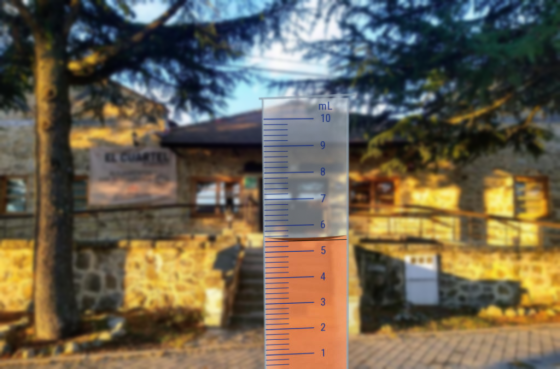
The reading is mL 5.4
